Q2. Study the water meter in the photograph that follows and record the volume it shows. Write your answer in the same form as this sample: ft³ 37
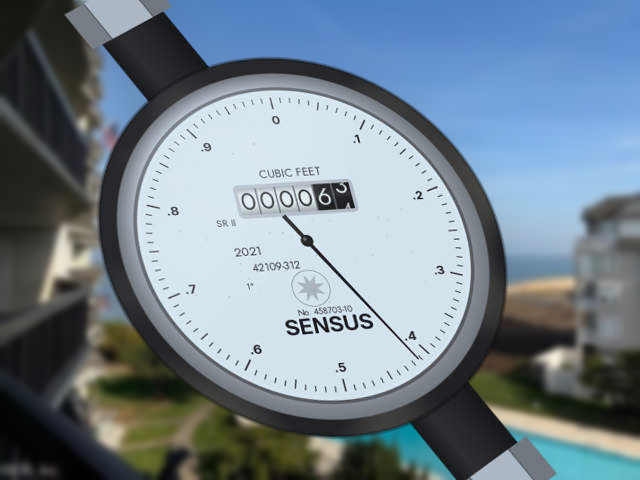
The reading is ft³ 63.41
